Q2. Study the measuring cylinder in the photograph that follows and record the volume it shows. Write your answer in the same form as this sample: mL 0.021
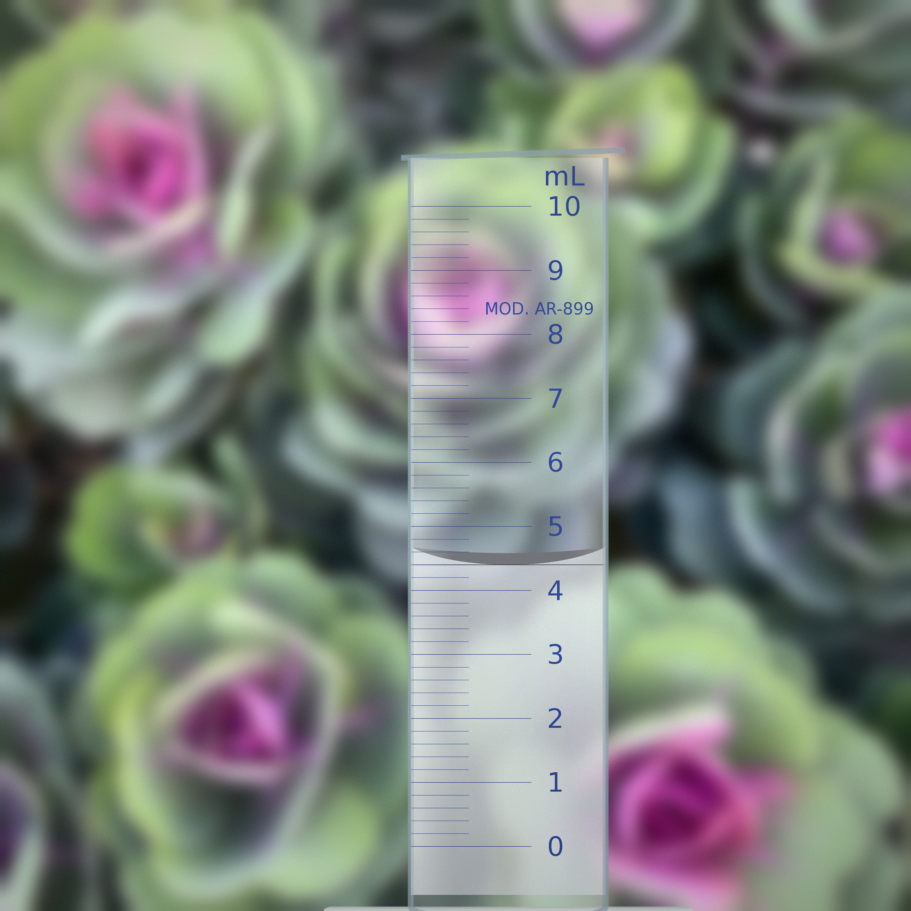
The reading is mL 4.4
